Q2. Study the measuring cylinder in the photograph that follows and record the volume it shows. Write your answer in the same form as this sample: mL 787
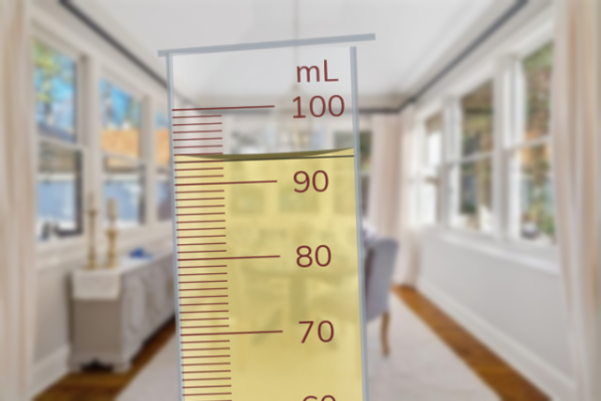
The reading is mL 93
